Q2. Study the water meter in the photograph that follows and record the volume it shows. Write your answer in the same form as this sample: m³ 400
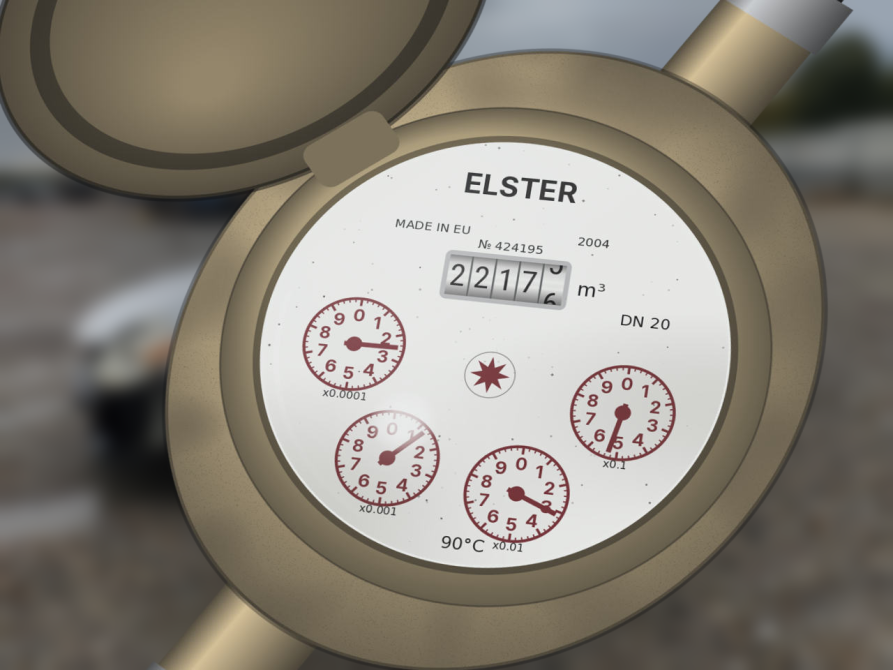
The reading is m³ 22175.5312
